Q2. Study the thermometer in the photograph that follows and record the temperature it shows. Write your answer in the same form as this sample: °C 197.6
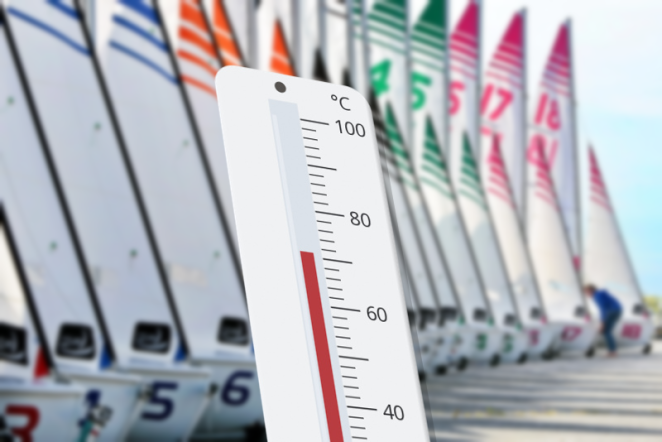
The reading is °C 71
